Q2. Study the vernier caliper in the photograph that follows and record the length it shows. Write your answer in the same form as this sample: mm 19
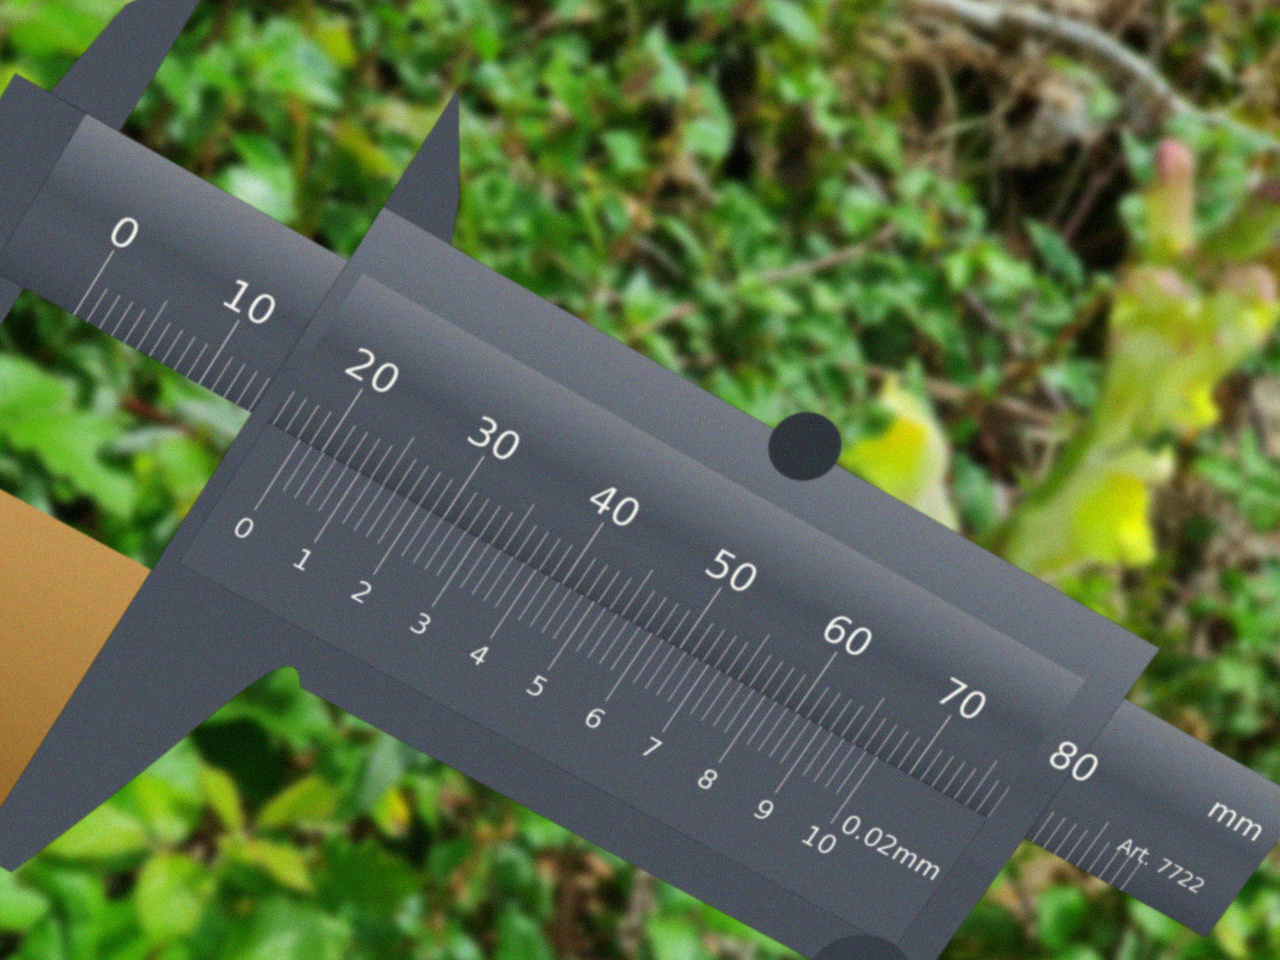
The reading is mm 18.2
